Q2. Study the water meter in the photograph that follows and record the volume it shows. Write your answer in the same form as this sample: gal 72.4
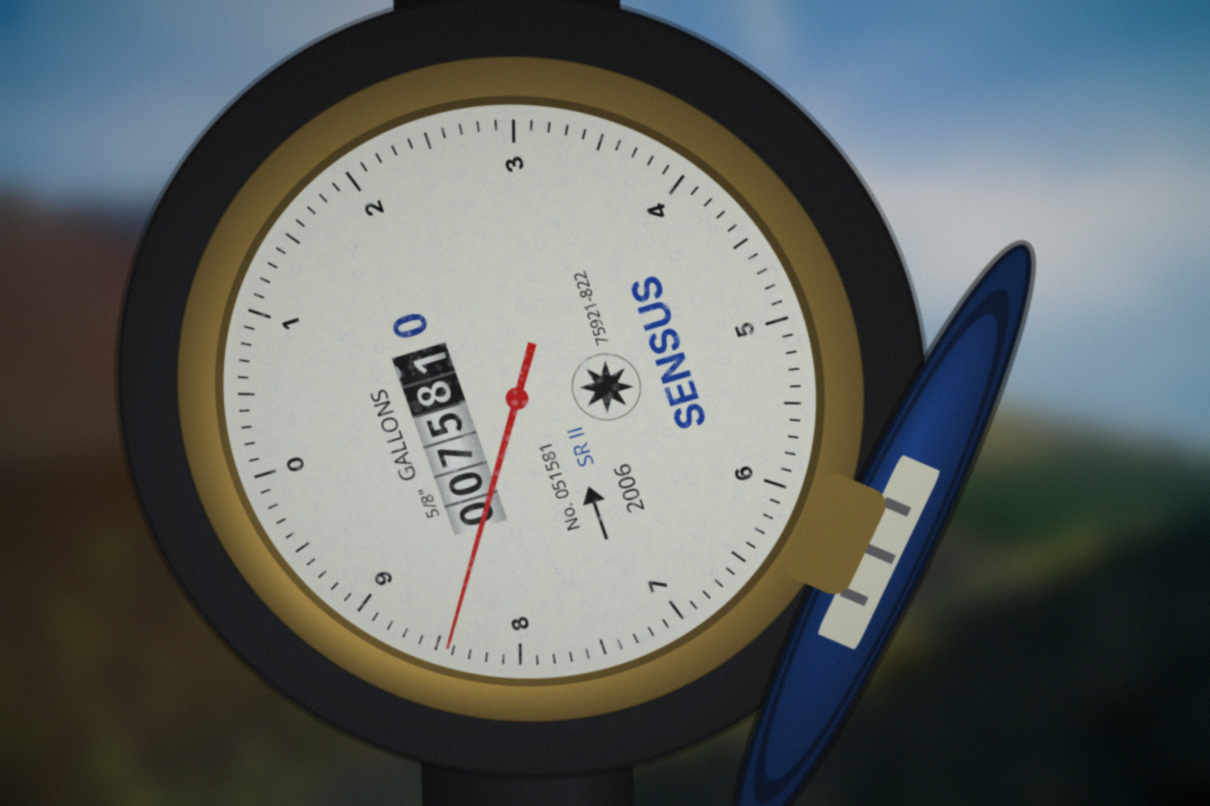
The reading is gal 75808.4
